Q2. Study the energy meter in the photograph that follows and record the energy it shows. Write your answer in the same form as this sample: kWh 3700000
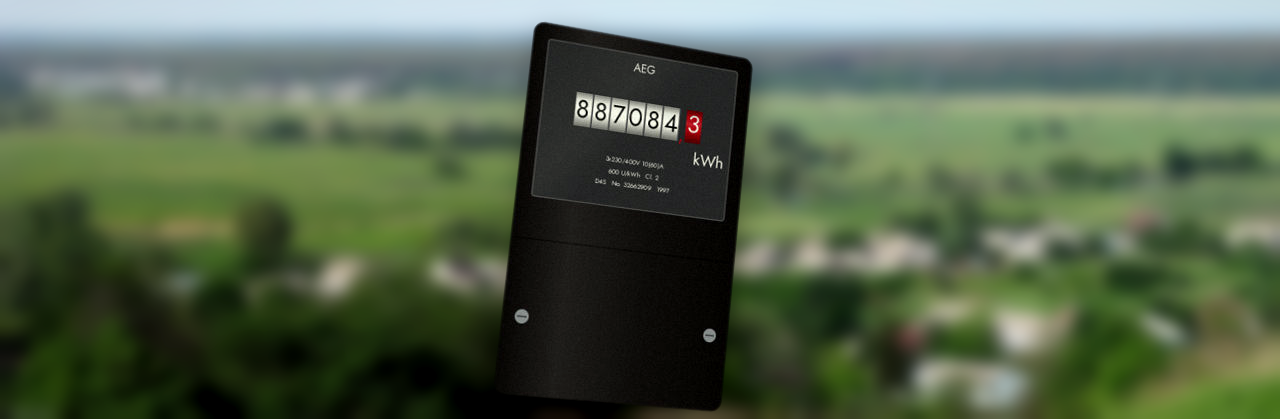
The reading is kWh 887084.3
